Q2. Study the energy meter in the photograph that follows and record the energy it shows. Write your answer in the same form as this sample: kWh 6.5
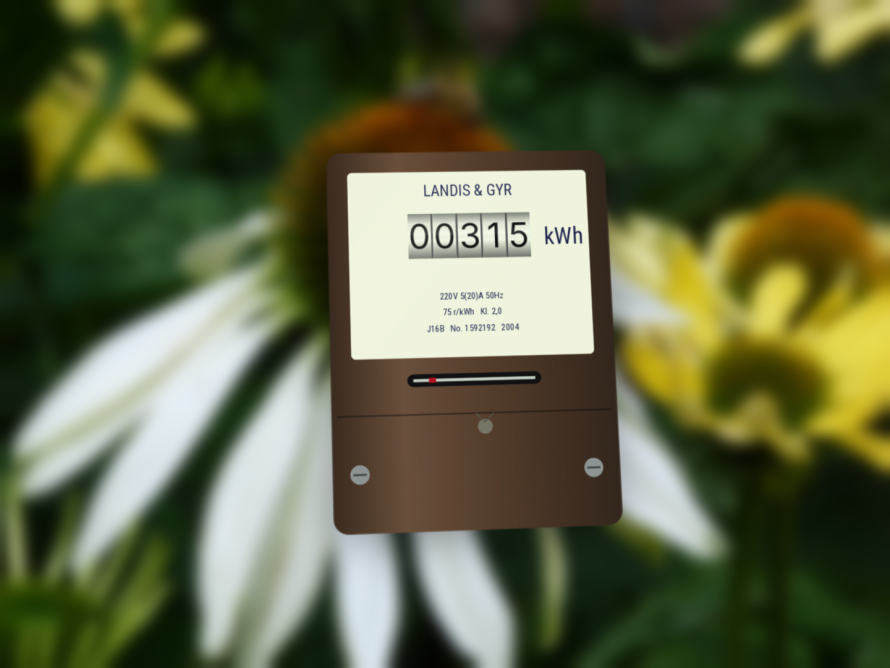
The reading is kWh 315
